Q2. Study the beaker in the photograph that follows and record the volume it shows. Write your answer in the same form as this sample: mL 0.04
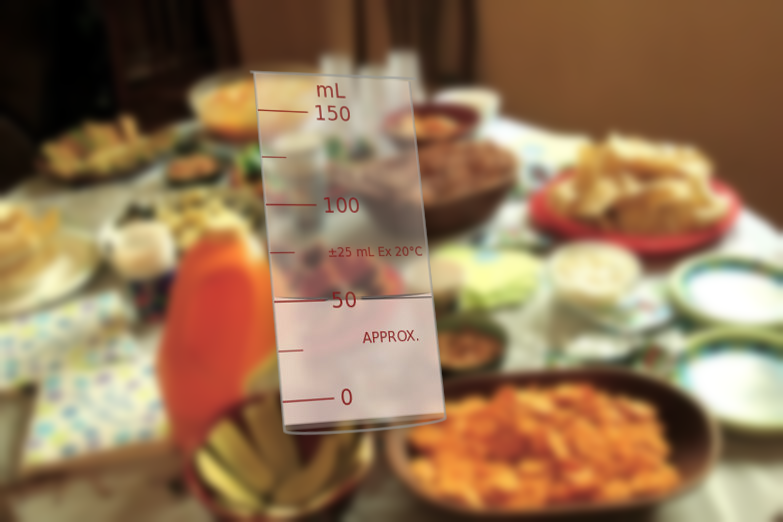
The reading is mL 50
